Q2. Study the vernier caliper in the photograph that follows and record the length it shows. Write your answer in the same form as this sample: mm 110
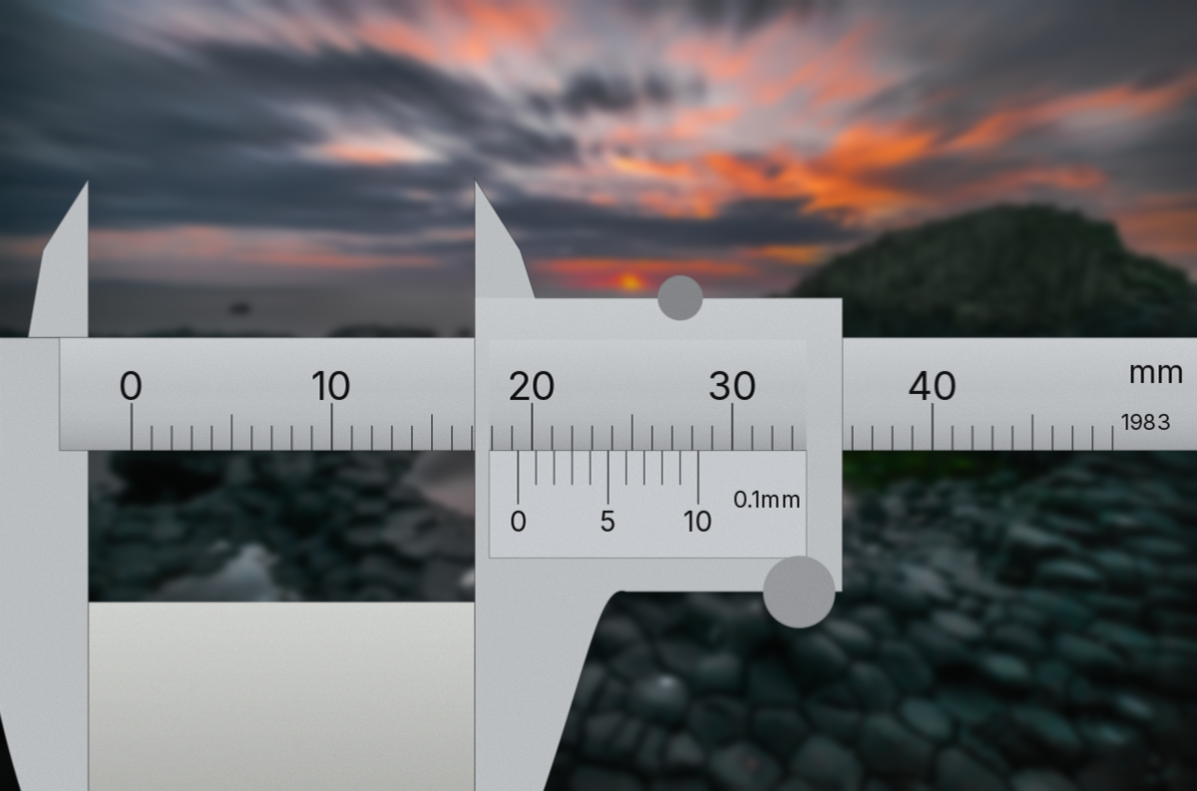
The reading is mm 19.3
